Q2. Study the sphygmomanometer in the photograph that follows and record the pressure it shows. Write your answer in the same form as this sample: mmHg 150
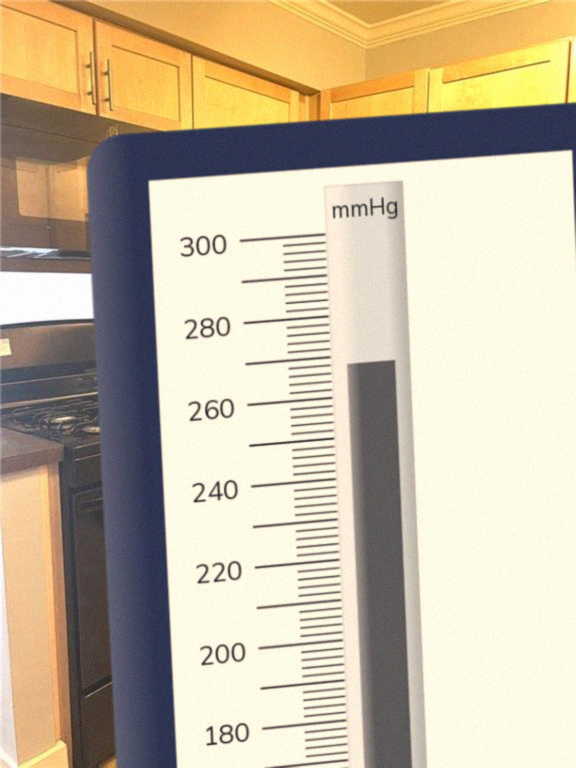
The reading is mmHg 268
